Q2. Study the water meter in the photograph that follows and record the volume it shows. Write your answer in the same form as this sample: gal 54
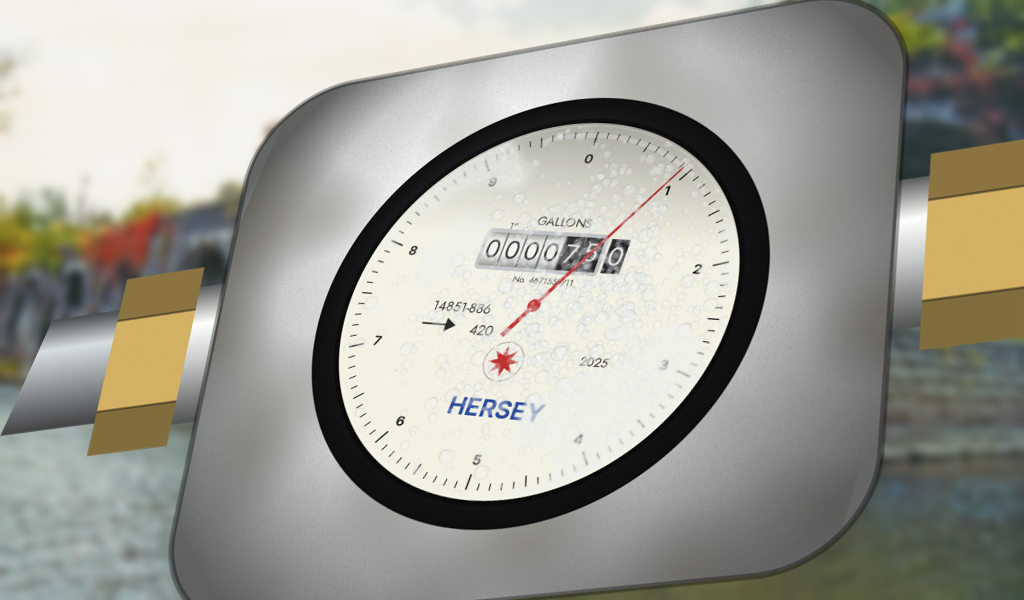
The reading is gal 750.9
